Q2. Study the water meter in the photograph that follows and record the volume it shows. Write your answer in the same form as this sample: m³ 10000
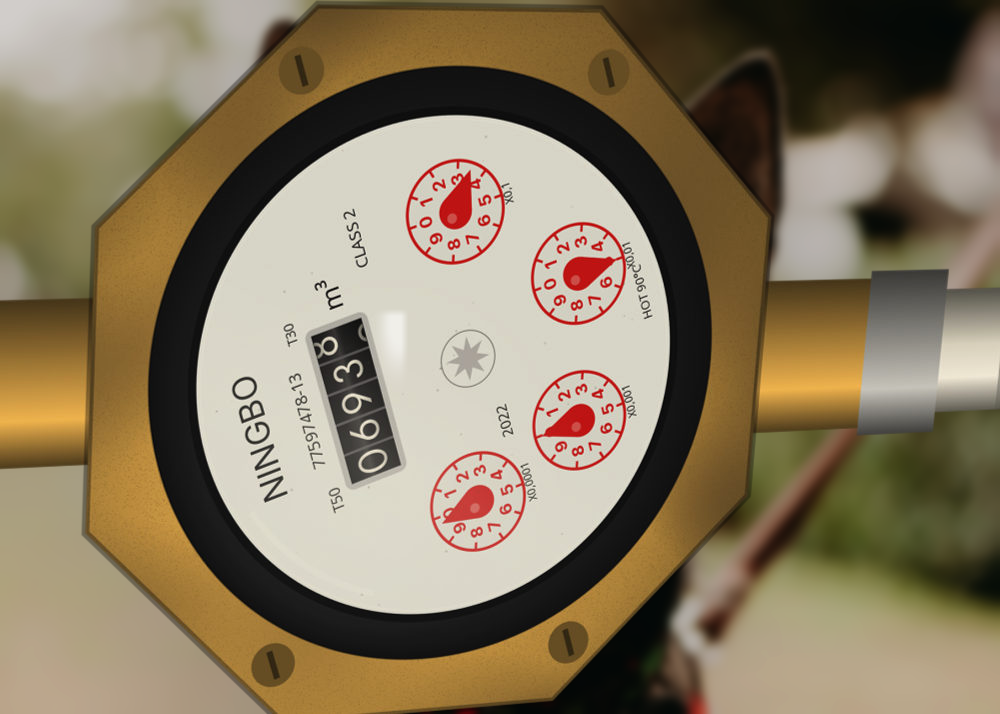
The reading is m³ 6938.3499
